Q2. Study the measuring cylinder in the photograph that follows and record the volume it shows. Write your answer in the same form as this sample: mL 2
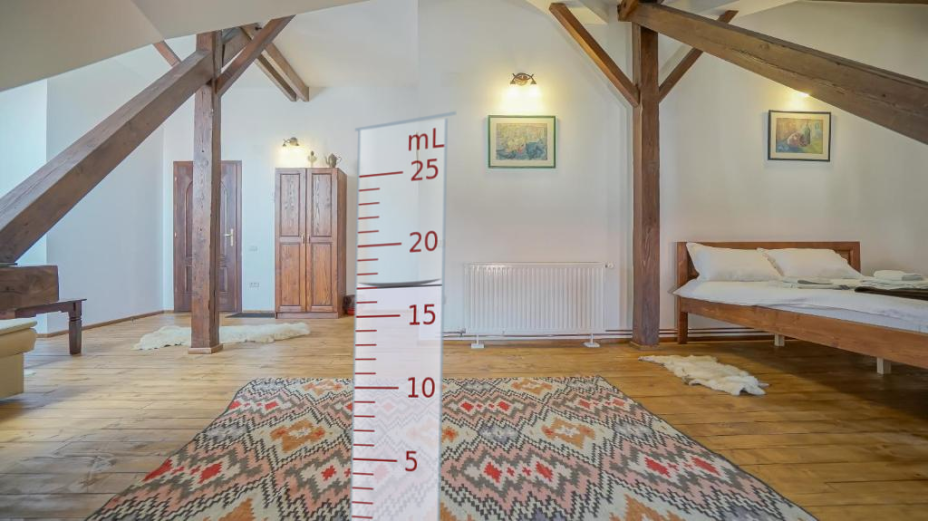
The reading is mL 17
